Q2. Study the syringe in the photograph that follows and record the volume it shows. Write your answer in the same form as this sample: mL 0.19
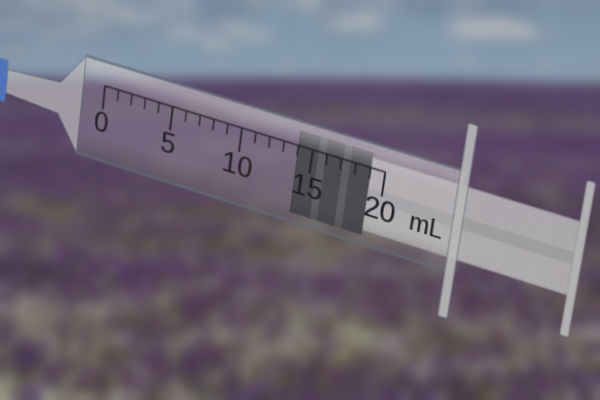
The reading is mL 14
